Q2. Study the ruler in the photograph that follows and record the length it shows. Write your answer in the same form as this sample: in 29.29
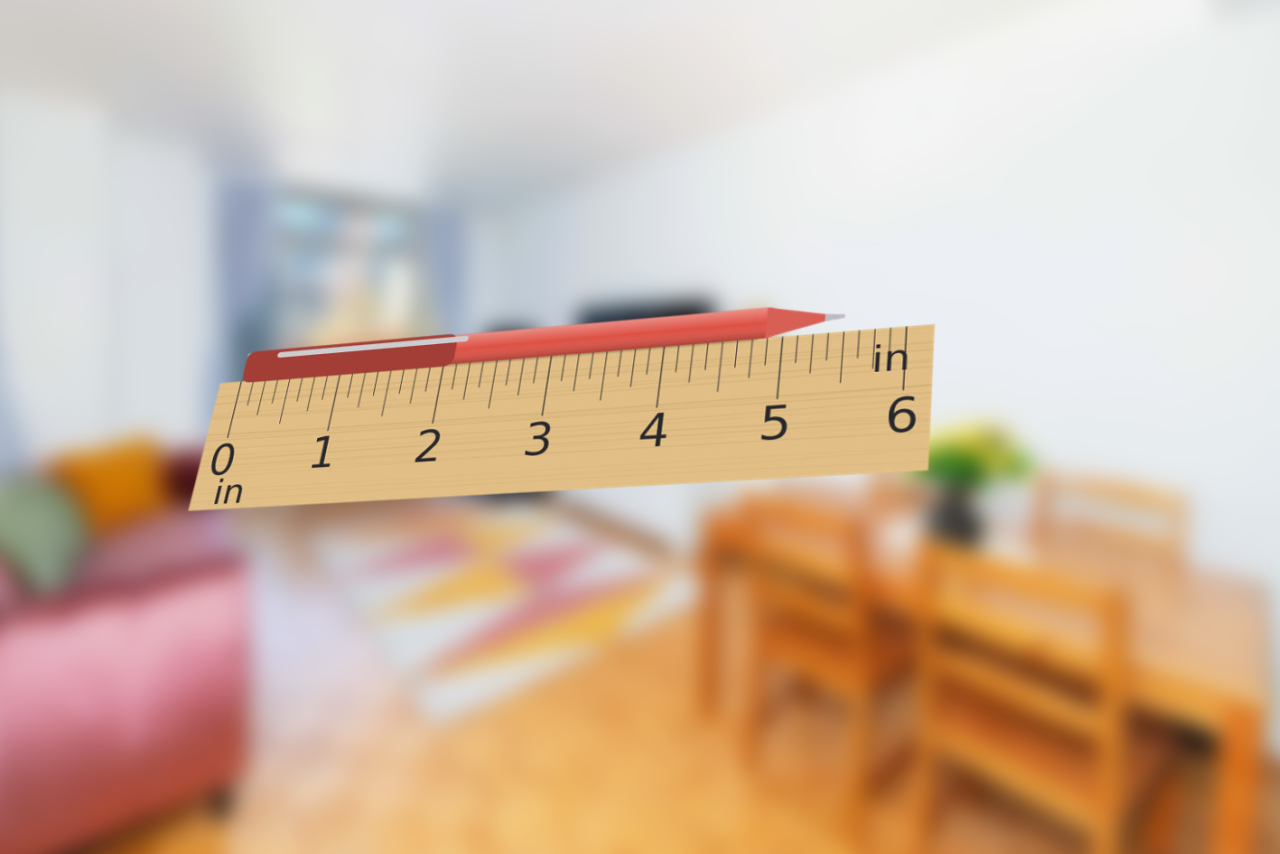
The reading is in 5.5
